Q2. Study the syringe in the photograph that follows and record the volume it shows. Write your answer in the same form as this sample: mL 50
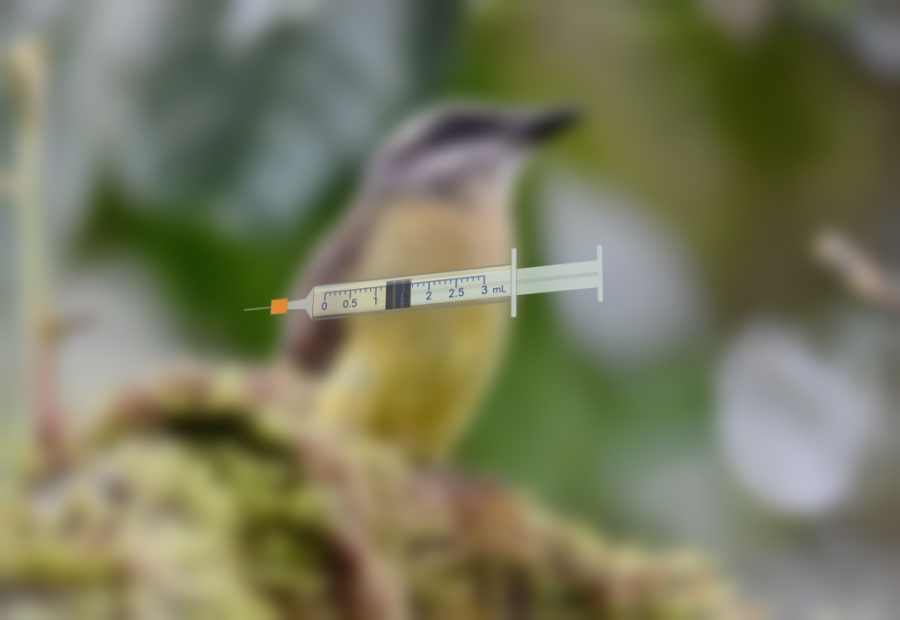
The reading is mL 1.2
